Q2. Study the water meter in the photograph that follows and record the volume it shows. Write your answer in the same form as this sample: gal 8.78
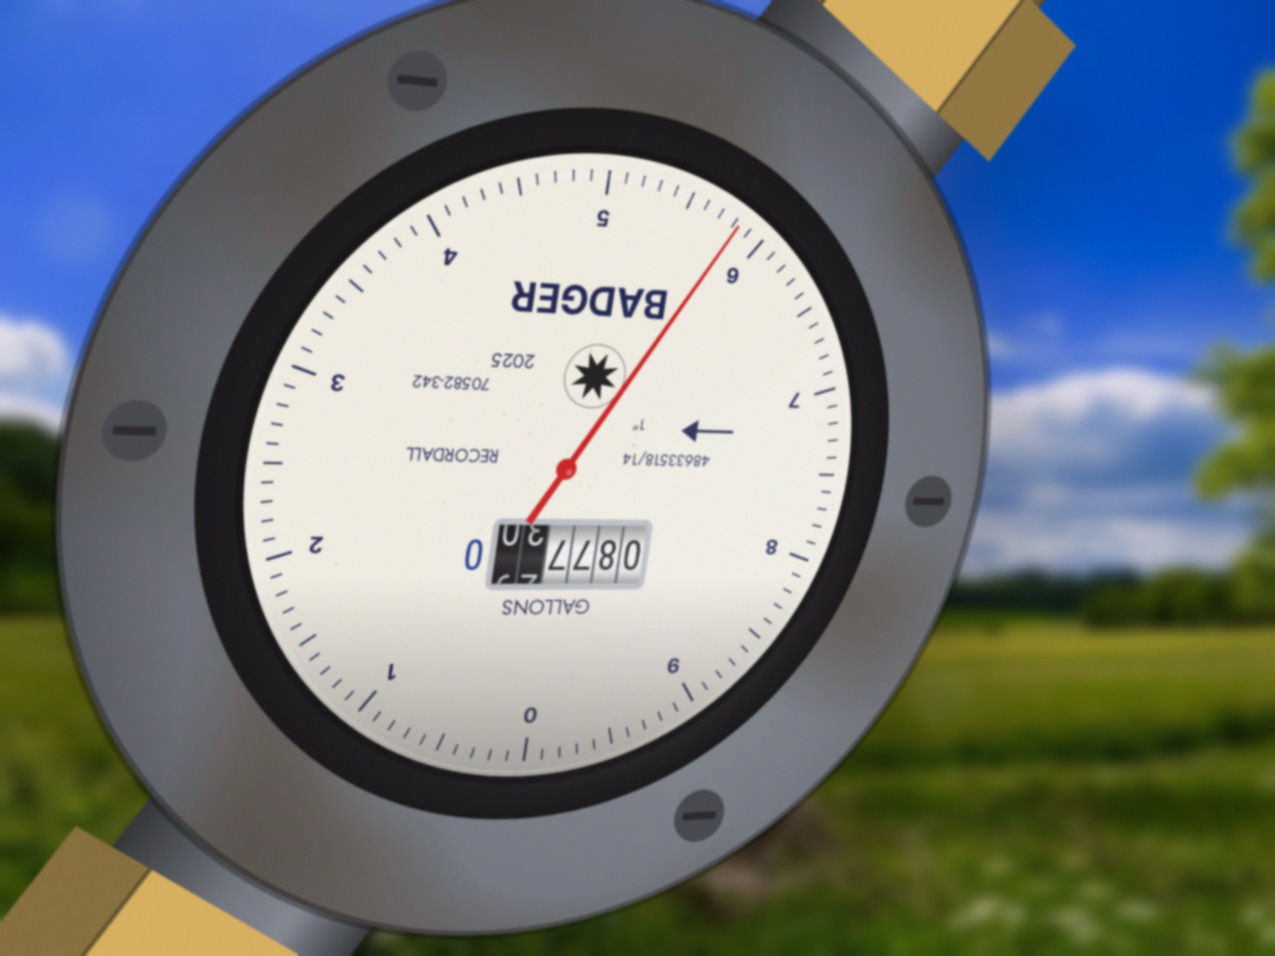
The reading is gal 877295.8
